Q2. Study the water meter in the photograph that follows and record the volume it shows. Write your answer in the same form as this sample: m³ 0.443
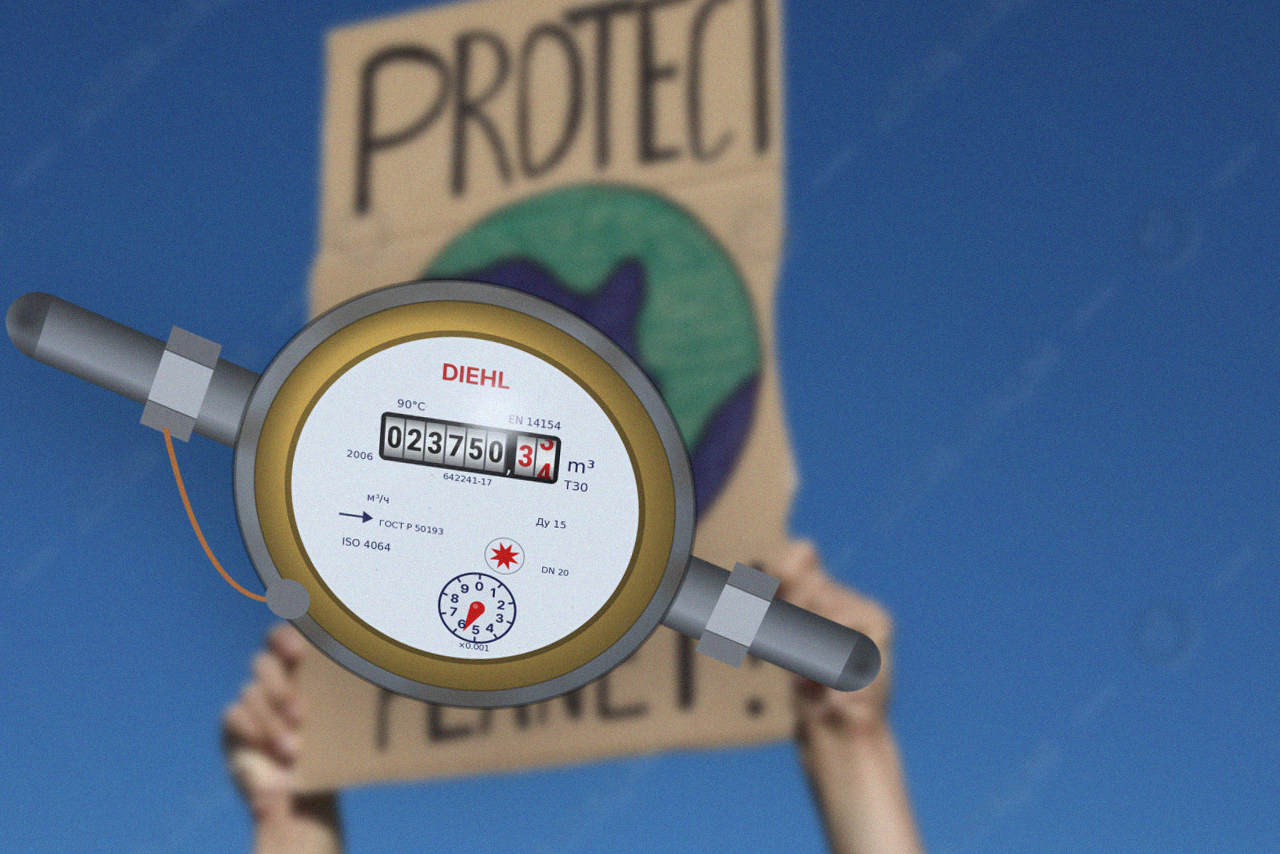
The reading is m³ 23750.335
